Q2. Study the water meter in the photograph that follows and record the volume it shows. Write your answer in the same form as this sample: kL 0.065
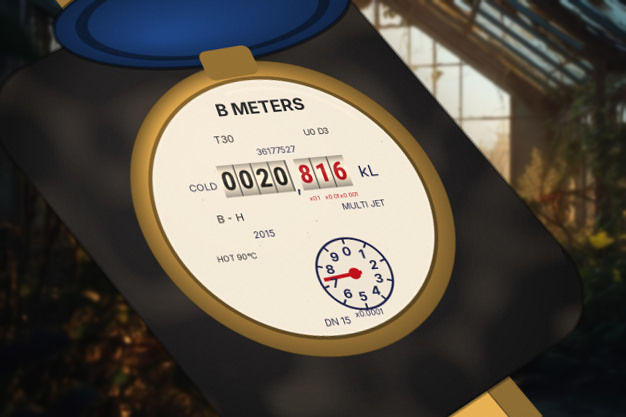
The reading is kL 20.8167
